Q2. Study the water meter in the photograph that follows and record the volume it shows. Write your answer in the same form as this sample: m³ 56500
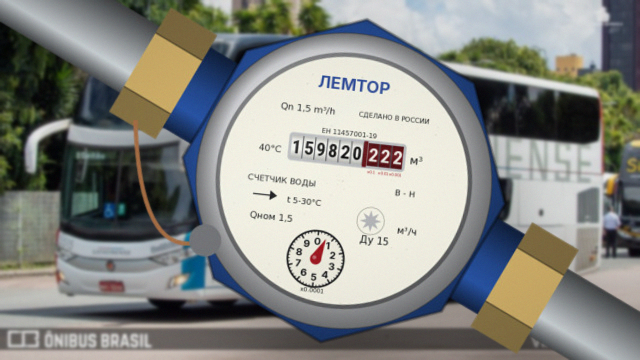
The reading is m³ 159820.2220
